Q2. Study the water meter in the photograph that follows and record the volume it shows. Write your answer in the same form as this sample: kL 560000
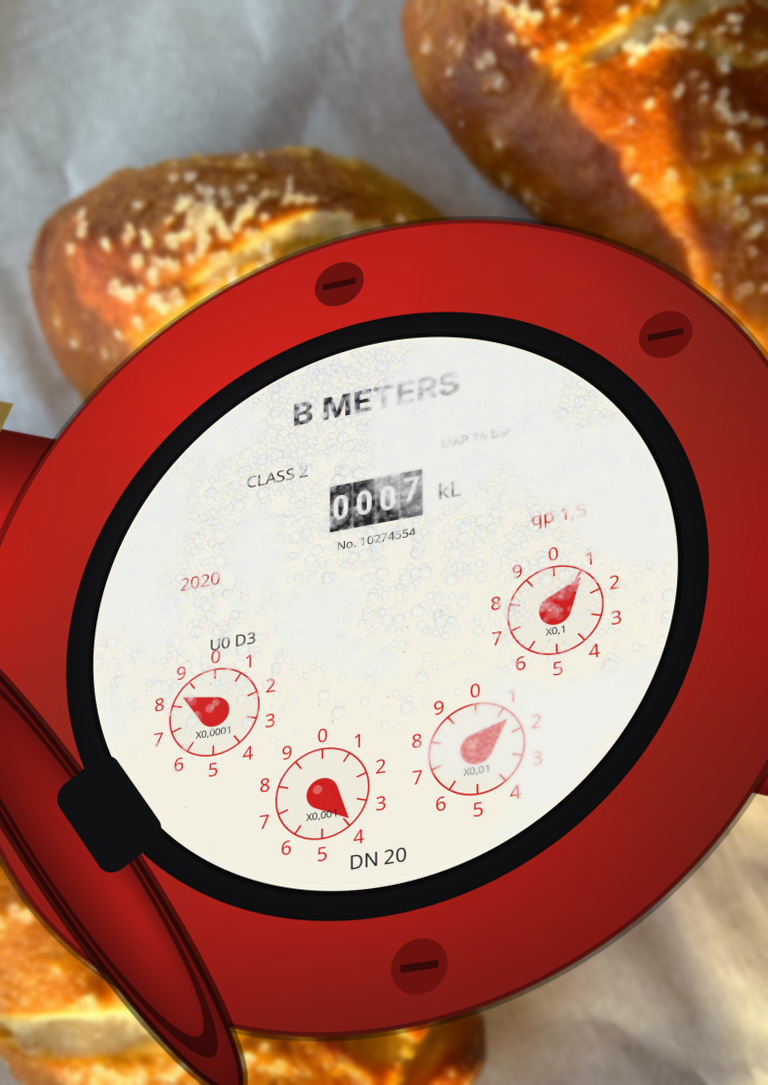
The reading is kL 7.1138
